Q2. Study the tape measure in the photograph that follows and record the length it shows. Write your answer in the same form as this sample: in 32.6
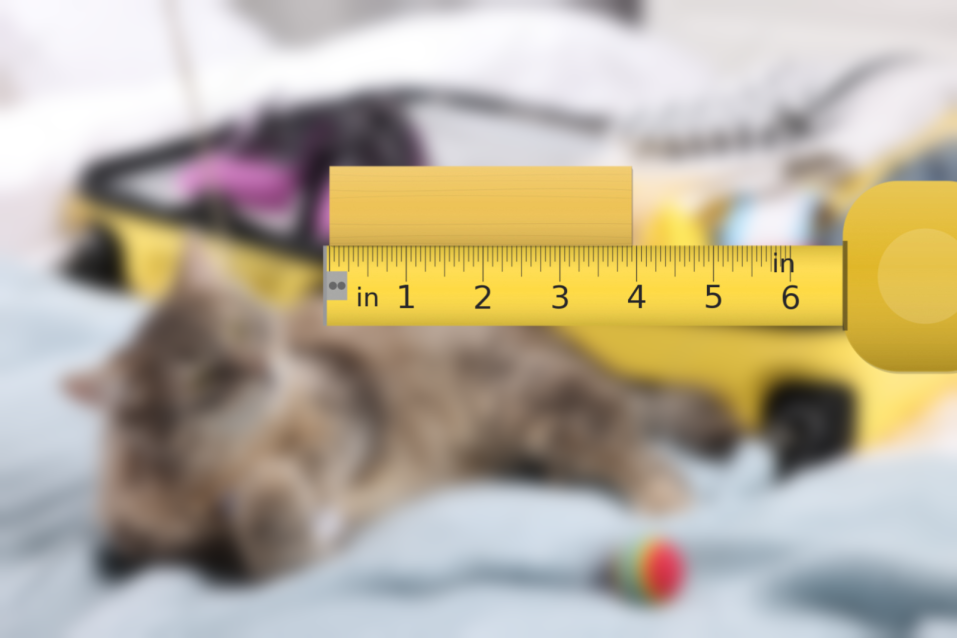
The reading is in 3.9375
